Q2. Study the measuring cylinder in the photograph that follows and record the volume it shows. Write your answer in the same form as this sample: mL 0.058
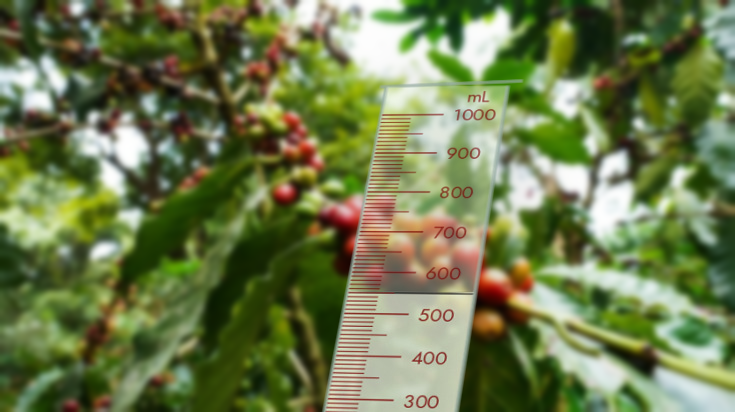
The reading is mL 550
